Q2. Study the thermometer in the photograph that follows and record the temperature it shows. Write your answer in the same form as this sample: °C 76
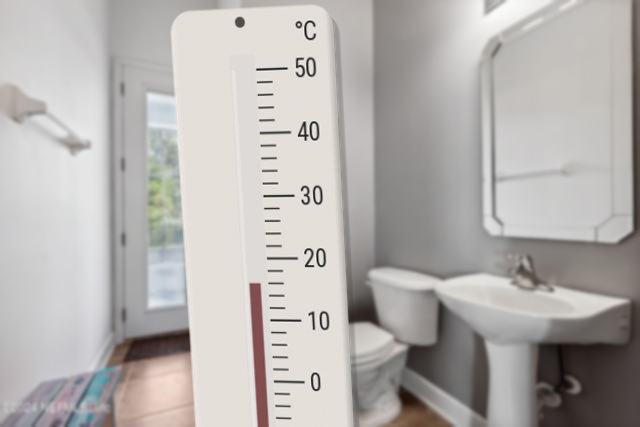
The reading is °C 16
